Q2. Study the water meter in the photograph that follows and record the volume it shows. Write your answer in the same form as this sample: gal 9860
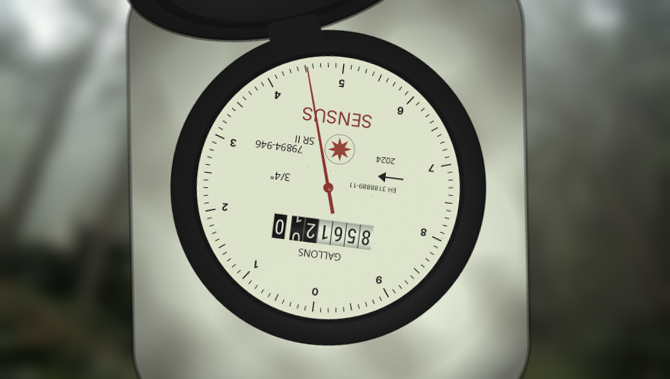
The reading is gal 8561204.5
